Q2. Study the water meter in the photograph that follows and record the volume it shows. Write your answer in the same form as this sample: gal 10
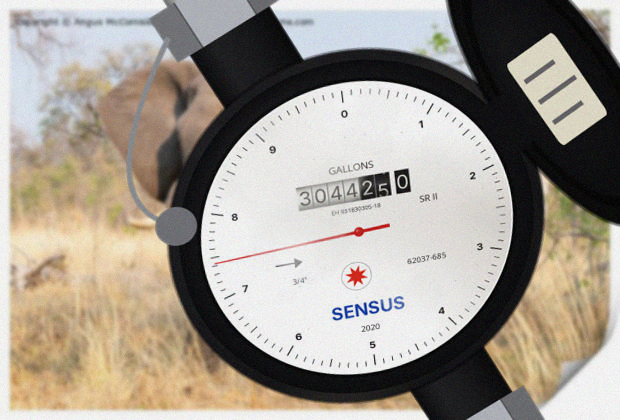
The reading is gal 3044247.4
